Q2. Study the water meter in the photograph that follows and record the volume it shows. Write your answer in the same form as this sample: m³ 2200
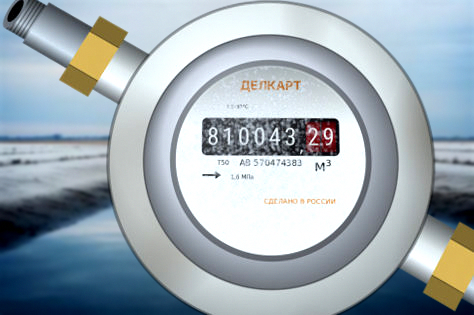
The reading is m³ 810043.29
